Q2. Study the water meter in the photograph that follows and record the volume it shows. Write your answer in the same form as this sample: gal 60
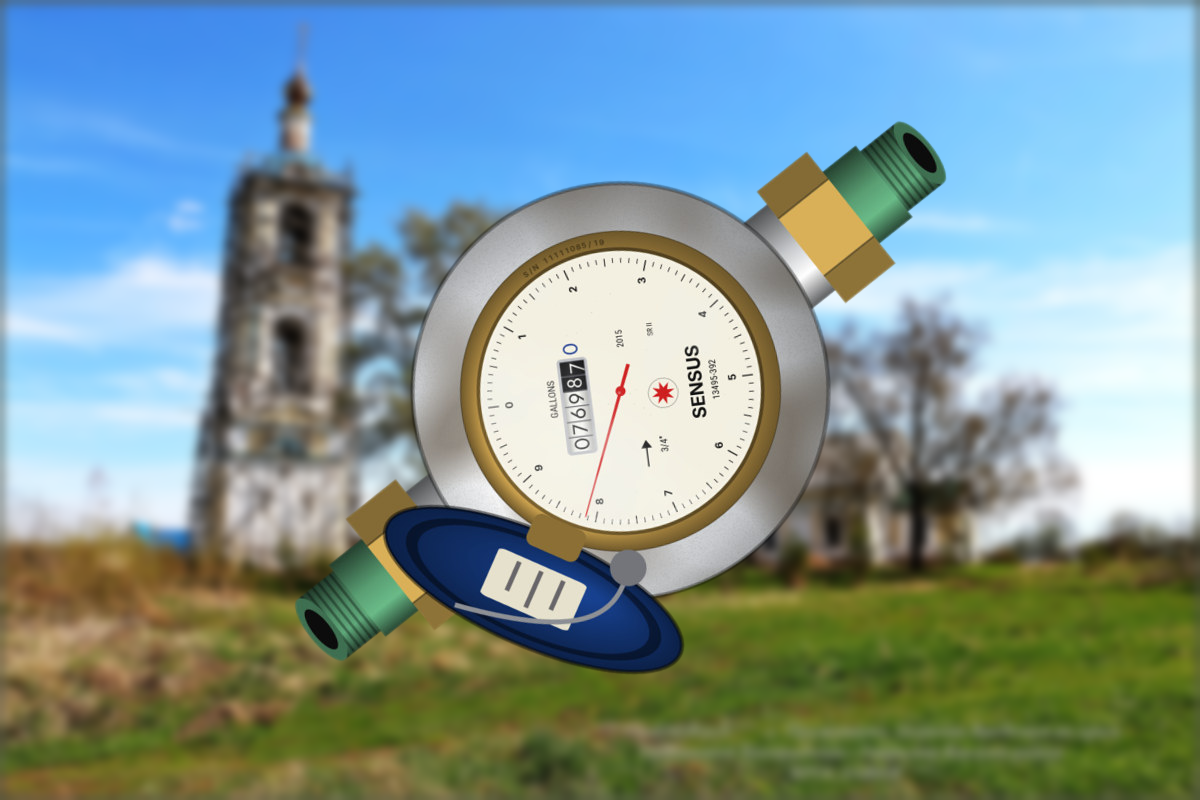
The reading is gal 769868.1
